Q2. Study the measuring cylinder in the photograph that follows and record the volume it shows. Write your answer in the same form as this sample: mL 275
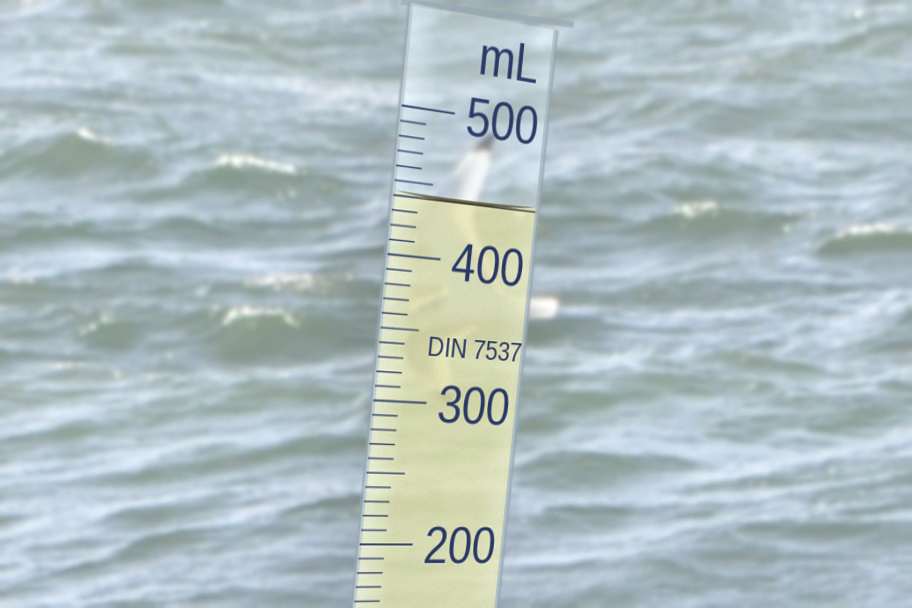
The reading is mL 440
